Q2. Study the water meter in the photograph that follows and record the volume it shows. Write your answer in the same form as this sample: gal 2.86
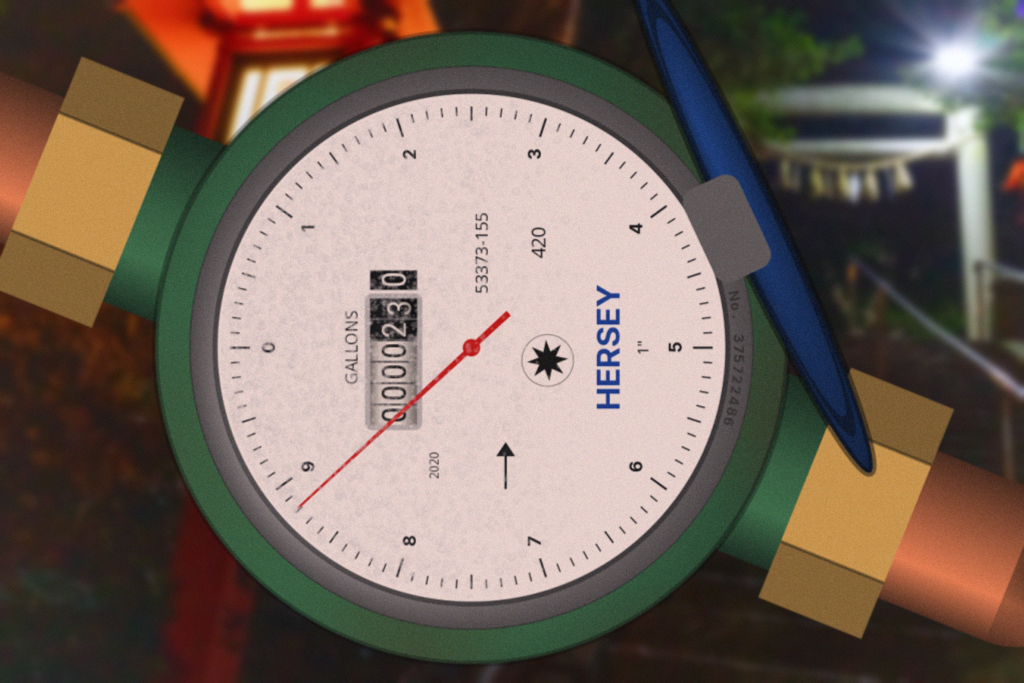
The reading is gal 228.8
